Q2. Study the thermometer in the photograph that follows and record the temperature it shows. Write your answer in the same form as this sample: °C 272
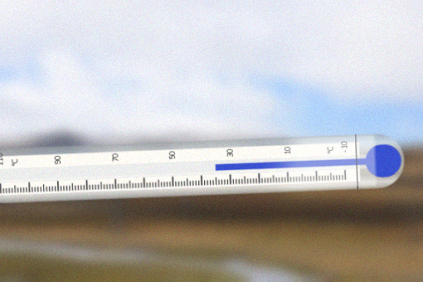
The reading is °C 35
